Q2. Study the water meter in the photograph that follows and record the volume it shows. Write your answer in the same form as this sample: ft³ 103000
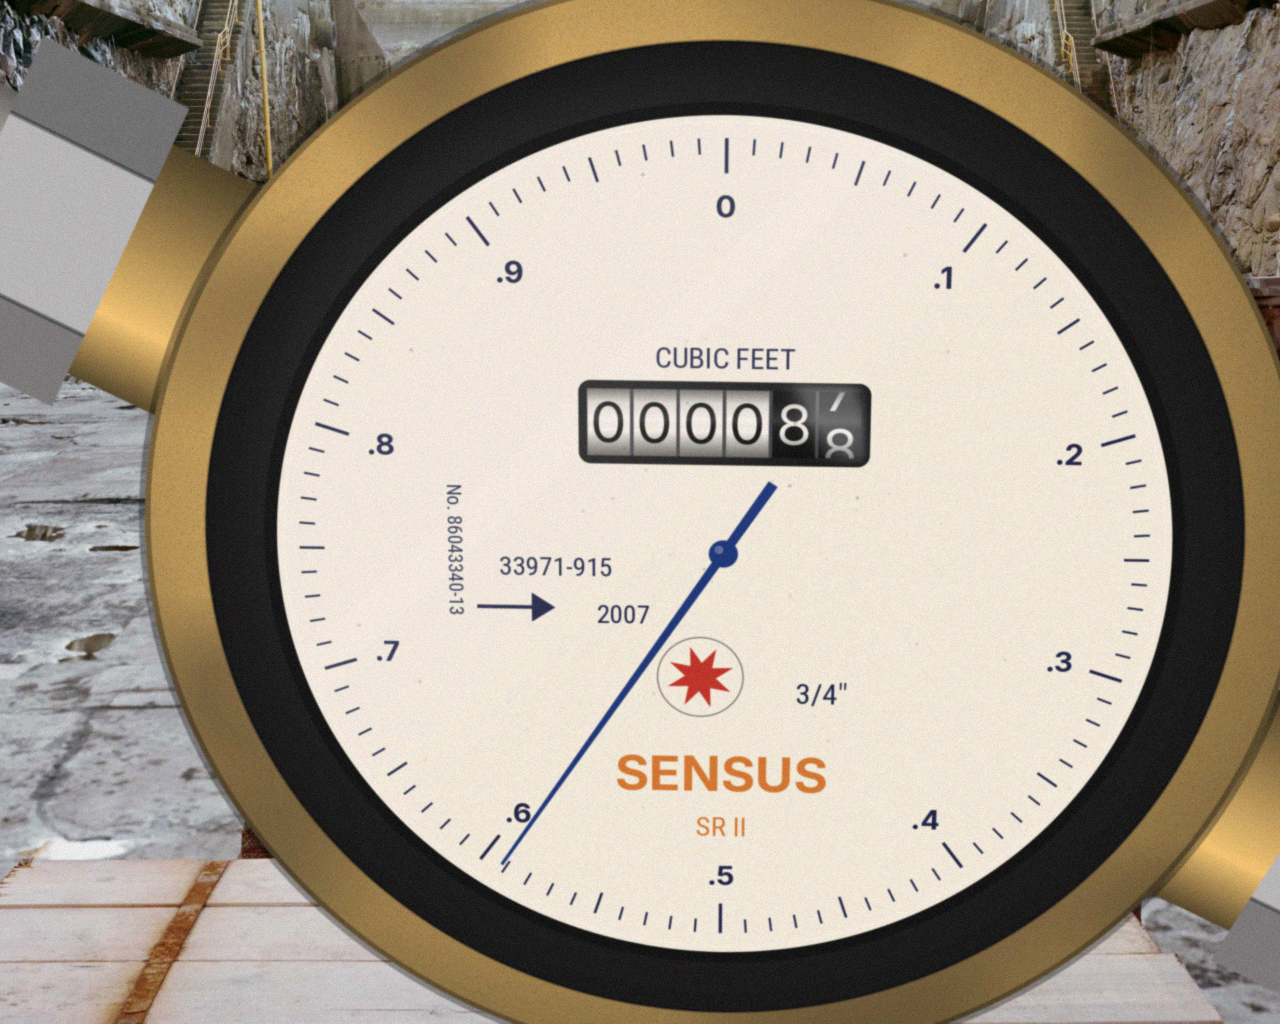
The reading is ft³ 87.59
